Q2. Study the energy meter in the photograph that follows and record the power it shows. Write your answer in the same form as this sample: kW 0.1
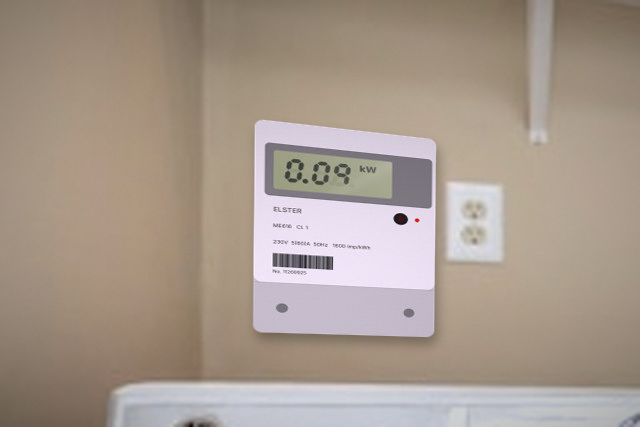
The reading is kW 0.09
